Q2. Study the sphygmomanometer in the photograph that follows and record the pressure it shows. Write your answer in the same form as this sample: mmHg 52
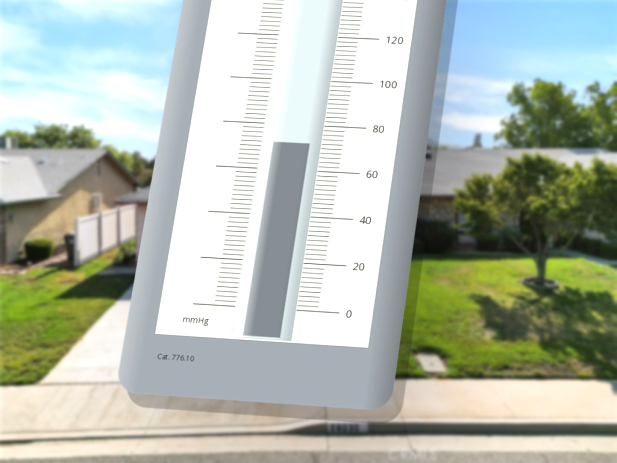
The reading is mmHg 72
